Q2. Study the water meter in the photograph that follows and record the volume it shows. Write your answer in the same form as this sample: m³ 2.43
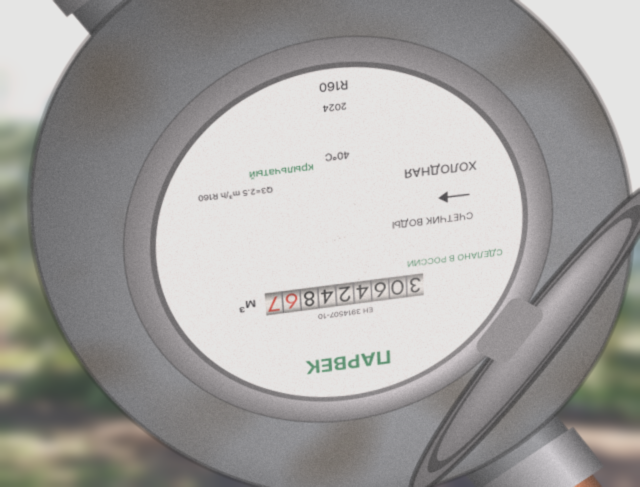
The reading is m³ 3064248.67
